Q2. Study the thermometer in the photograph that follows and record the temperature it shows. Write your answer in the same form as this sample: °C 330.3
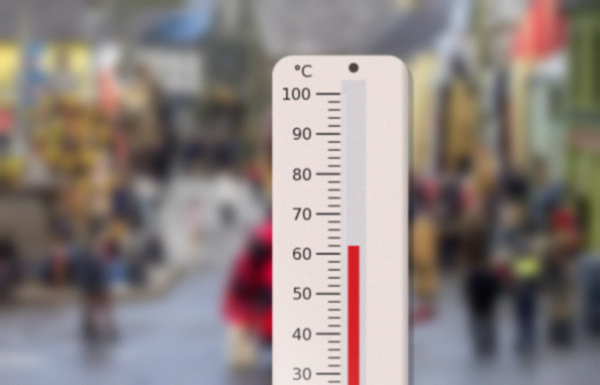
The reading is °C 62
